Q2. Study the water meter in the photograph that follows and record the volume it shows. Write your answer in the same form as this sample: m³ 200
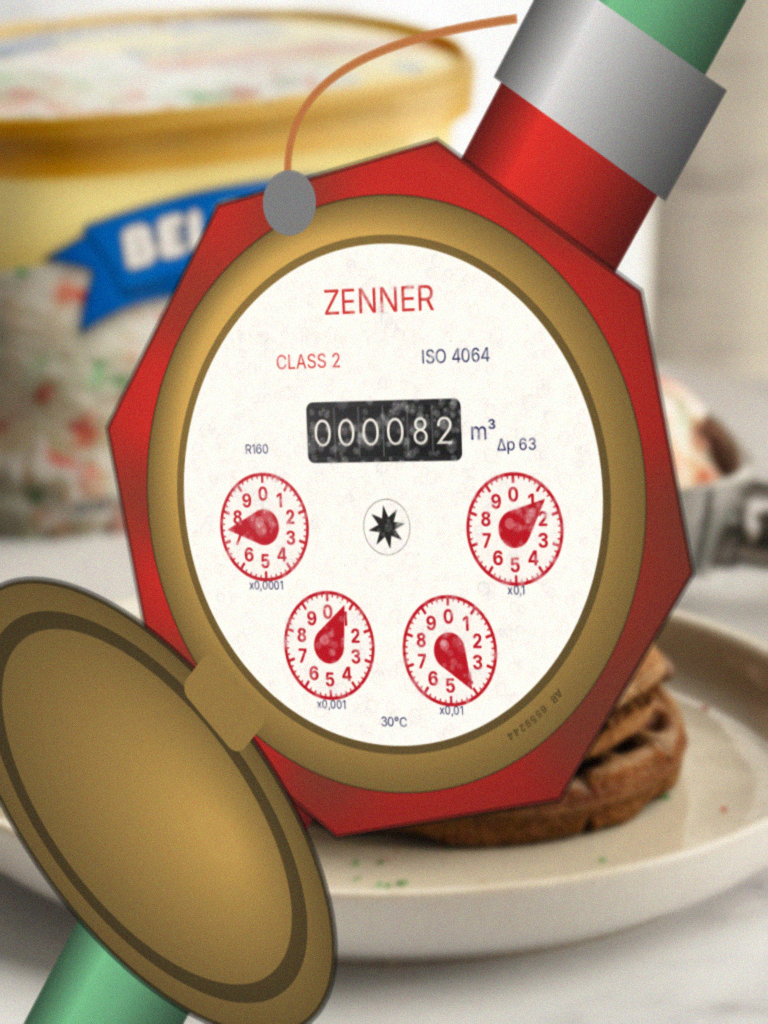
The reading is m³ 82.1407
